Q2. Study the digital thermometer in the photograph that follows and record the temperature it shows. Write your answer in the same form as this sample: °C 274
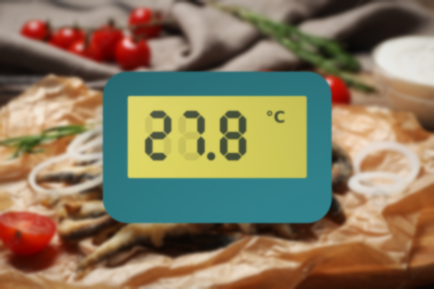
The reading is °C 27.8
